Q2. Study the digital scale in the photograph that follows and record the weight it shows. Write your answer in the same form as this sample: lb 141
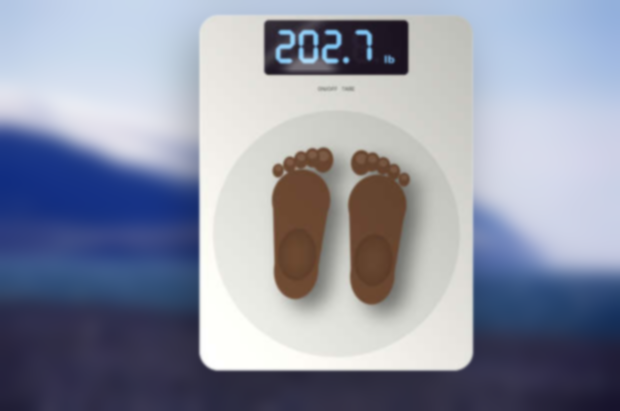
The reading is lb 202.7
